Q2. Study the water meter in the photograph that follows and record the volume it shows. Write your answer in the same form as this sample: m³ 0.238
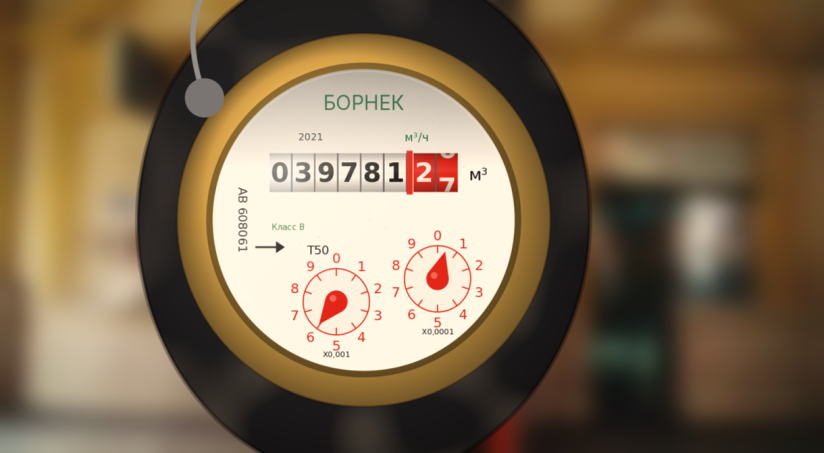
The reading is m³ 39781.2660
